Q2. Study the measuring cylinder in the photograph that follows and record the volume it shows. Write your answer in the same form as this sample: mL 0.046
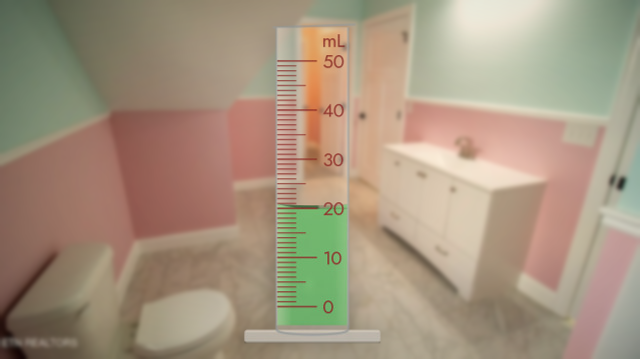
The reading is mL 20
